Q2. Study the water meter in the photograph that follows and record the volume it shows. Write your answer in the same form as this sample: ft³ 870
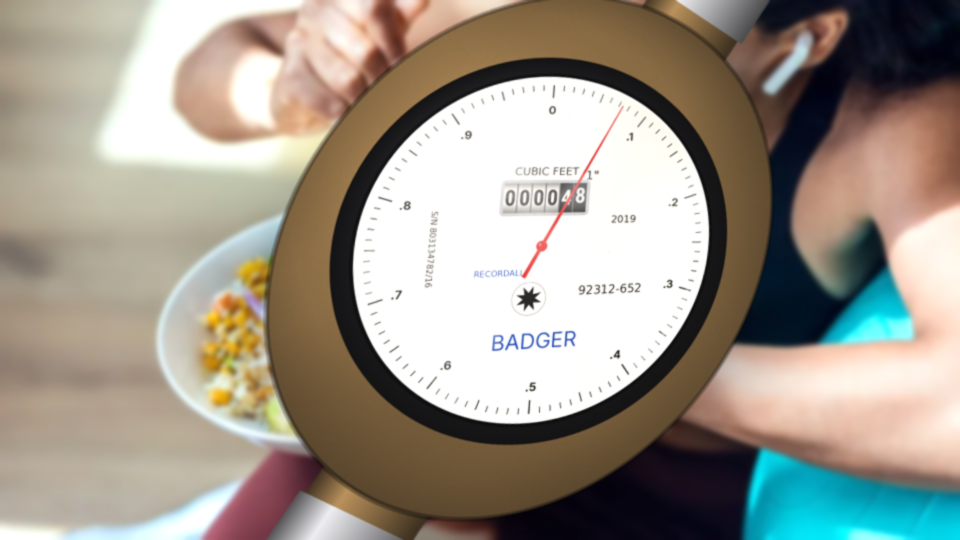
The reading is ft³ 48.07
